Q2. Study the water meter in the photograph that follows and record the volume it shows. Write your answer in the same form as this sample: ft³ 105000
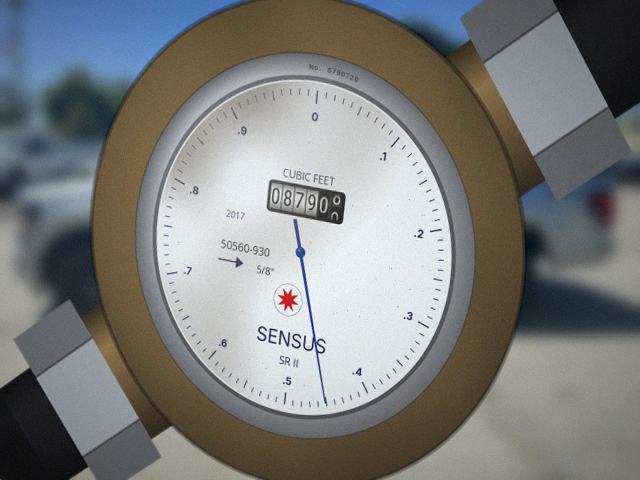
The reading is ft³ 87908.45
